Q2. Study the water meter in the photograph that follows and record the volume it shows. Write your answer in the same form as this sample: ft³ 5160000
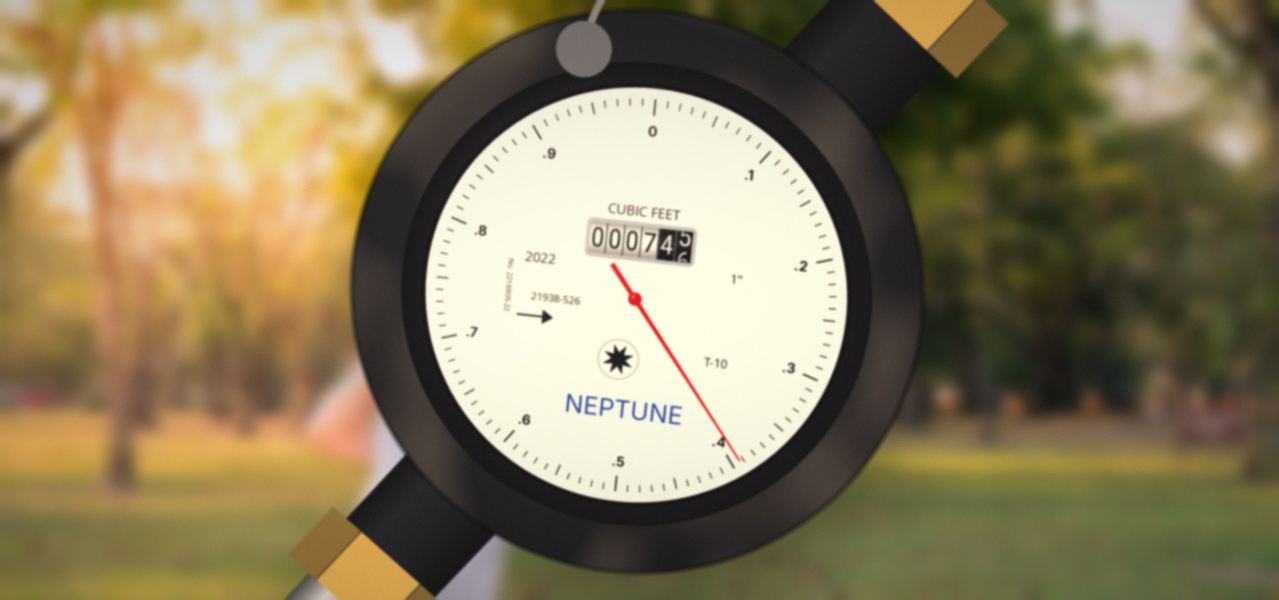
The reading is ft³ 745.39
